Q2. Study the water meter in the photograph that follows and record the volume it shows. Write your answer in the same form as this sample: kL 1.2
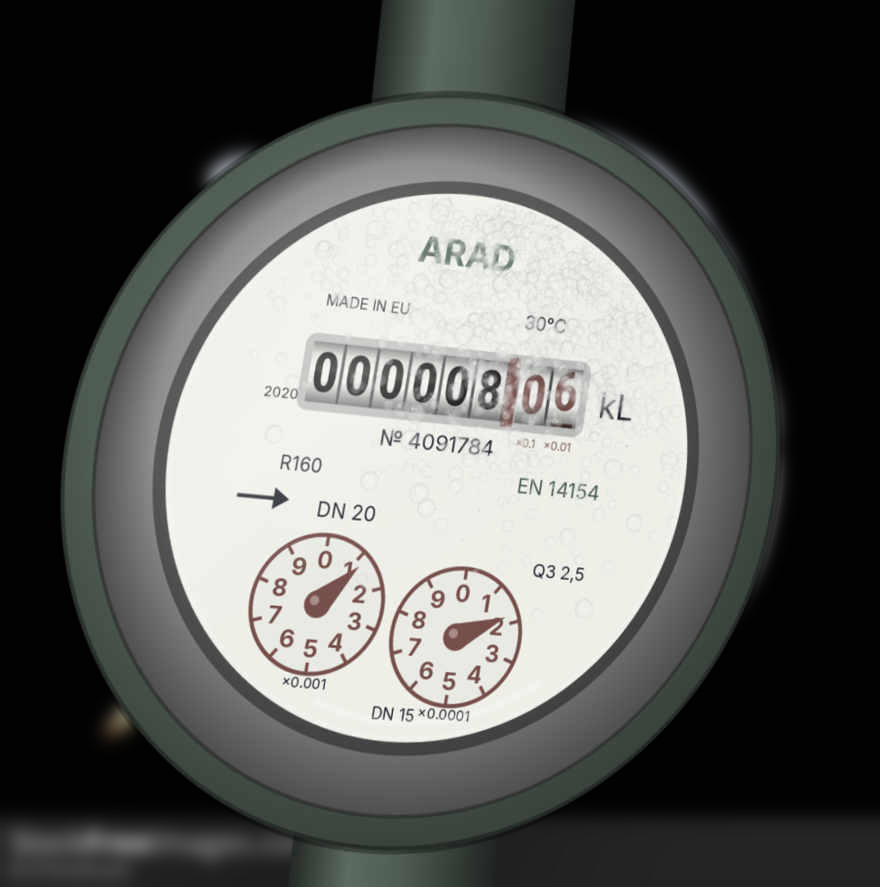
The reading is kL 8.0611
